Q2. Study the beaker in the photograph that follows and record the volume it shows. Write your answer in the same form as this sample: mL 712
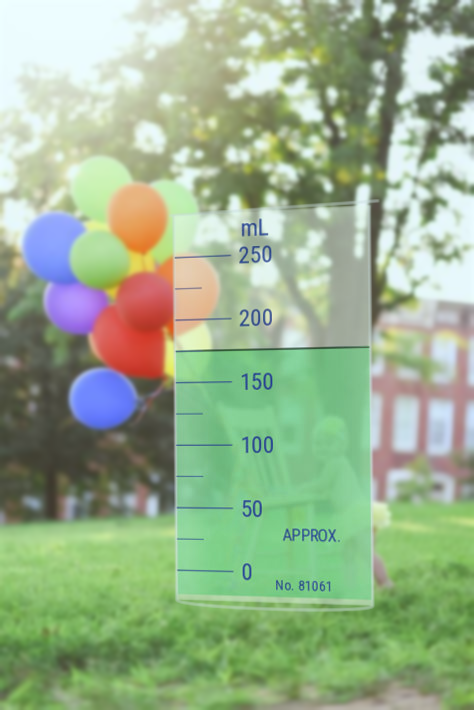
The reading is mL 175
